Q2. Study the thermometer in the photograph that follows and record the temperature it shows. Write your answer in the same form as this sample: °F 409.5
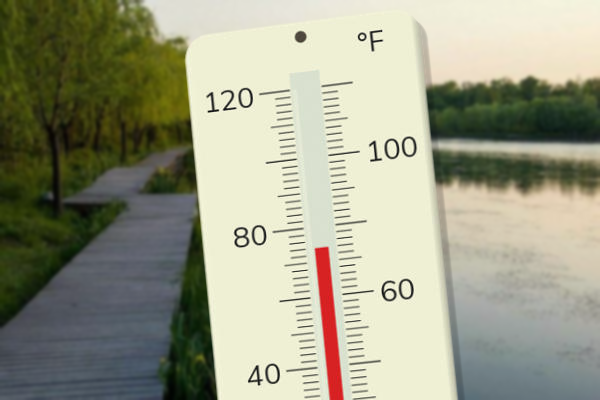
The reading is °F 74
